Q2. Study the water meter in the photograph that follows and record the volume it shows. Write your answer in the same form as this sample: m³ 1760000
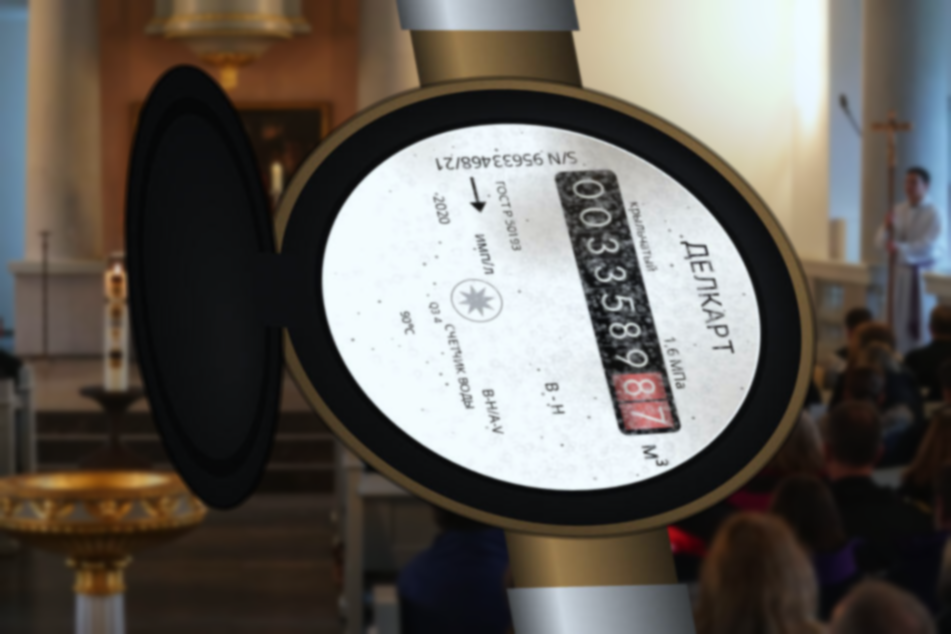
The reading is m³ 33589.87
